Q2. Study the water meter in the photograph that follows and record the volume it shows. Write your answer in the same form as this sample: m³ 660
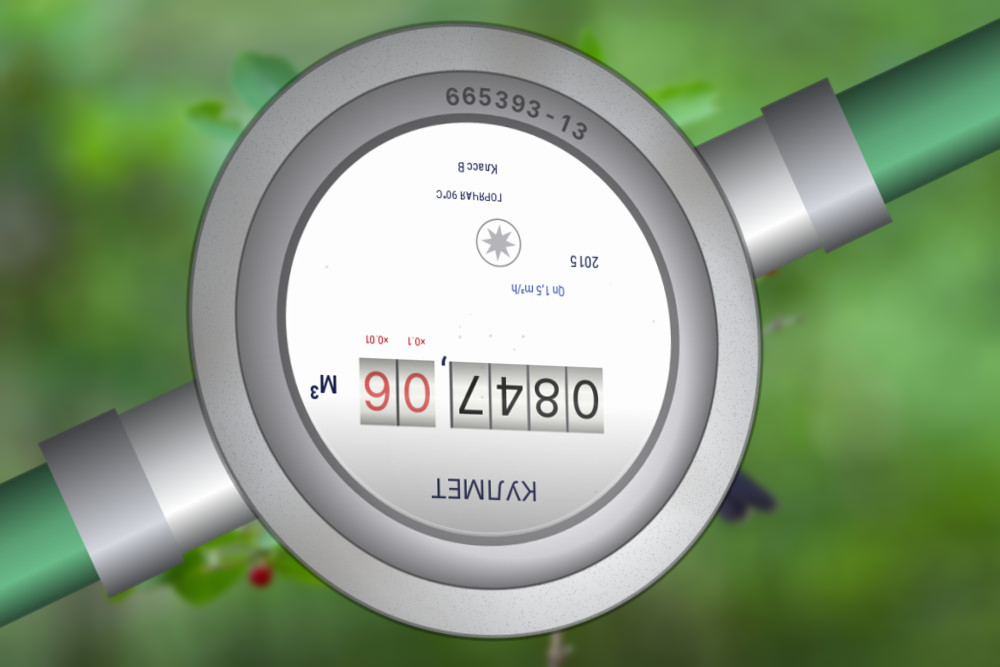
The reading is m³ 847.06
